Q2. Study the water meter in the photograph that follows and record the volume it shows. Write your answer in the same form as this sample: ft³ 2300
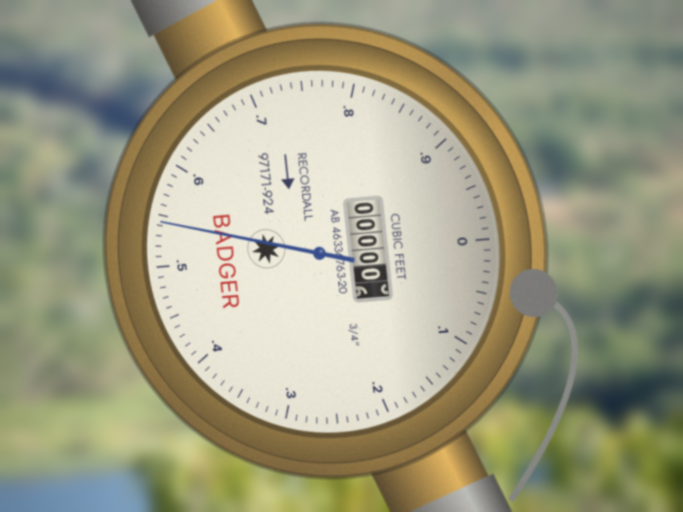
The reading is ft³ 5.54
